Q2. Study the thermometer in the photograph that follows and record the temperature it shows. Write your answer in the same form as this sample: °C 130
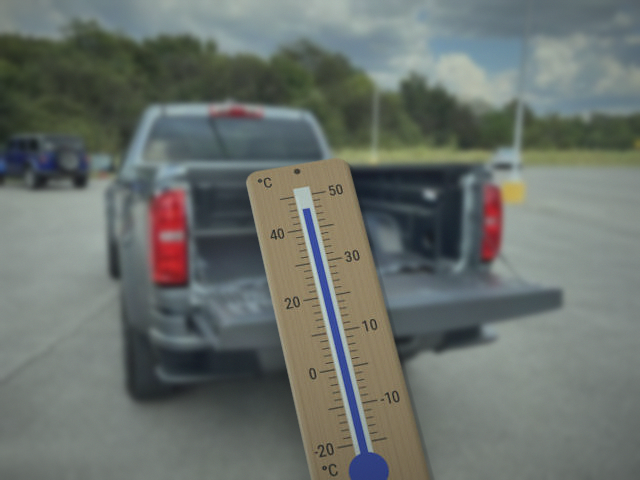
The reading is °C 46
